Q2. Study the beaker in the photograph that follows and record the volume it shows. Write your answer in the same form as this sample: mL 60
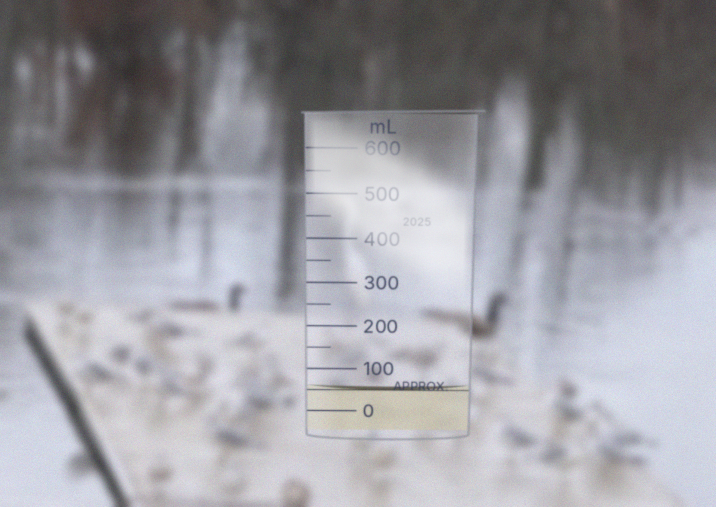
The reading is mL 50
